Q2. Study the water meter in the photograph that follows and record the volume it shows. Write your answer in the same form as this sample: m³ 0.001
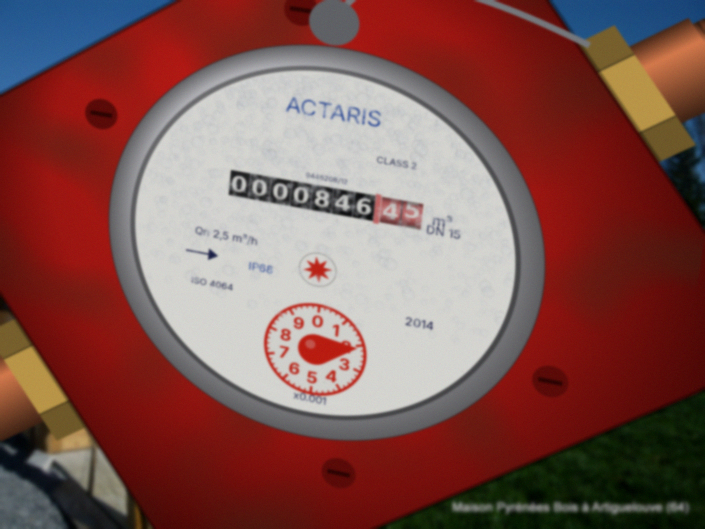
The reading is m³ 846.452
